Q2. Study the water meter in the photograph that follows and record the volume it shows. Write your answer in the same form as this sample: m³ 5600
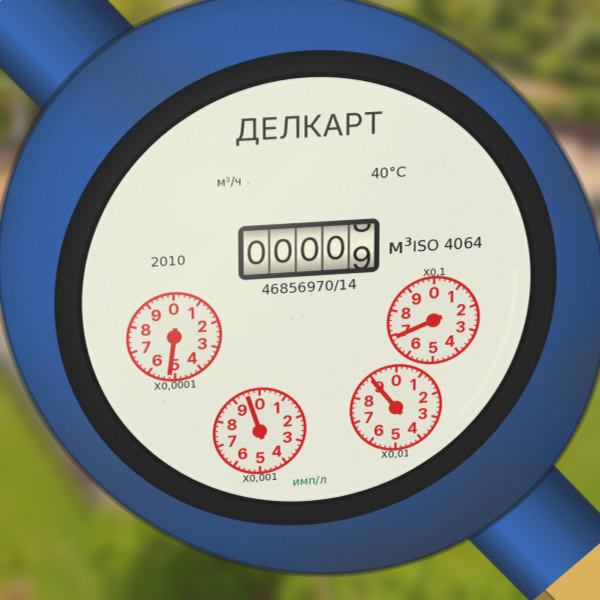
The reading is m³ 8.6895
